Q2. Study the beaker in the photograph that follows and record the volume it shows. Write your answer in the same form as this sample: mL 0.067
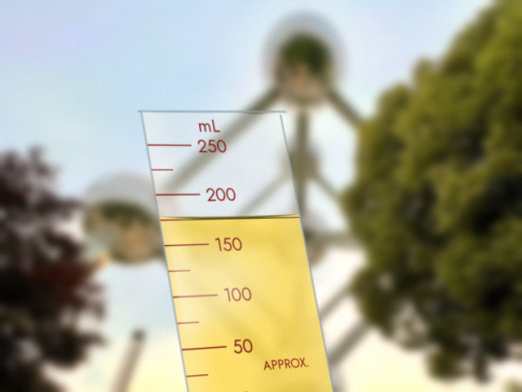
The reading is mL 175
